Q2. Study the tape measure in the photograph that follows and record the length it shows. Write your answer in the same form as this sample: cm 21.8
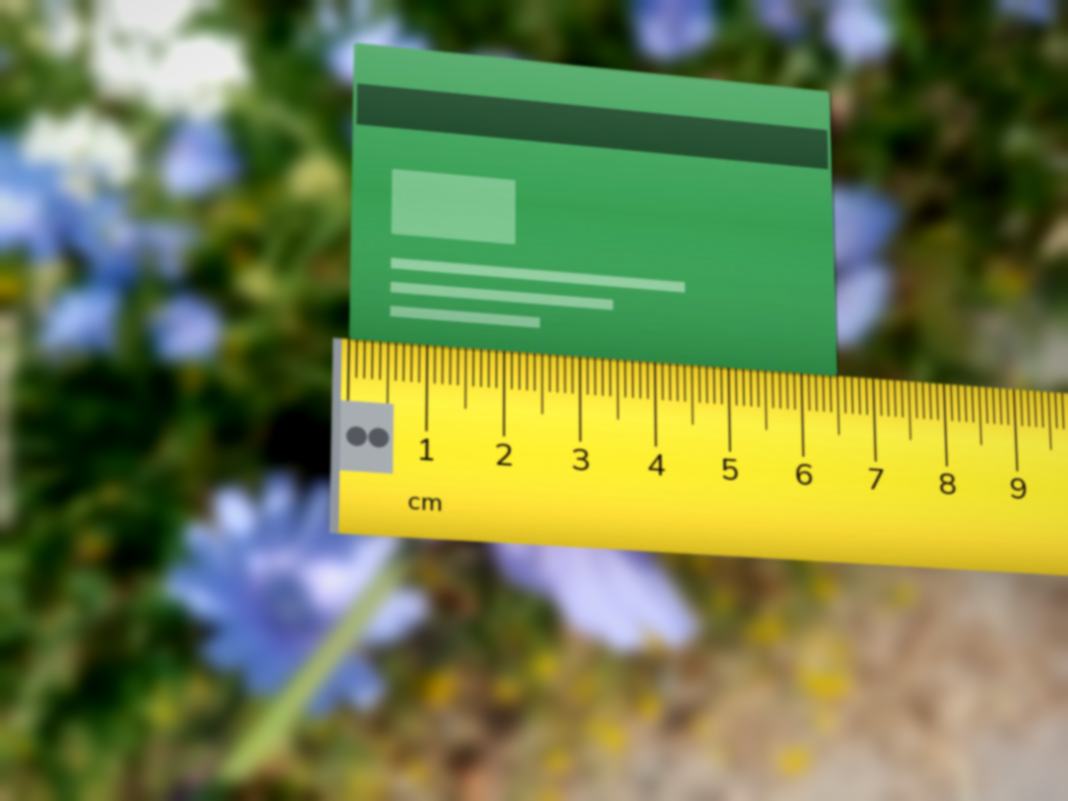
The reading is cm 6.5
